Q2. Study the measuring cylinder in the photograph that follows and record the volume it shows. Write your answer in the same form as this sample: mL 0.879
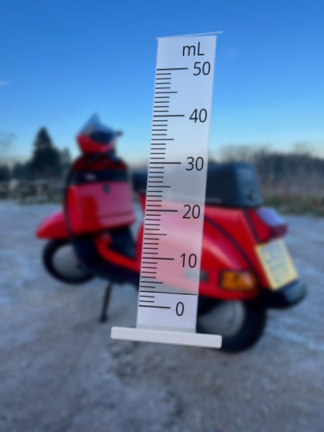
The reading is mL 3
